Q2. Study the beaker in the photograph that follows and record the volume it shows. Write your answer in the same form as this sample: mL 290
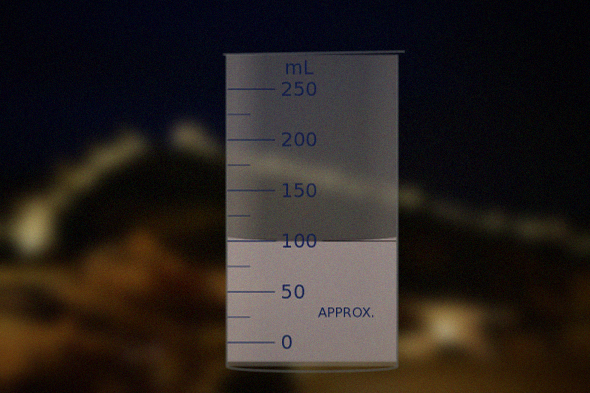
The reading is mL 100
